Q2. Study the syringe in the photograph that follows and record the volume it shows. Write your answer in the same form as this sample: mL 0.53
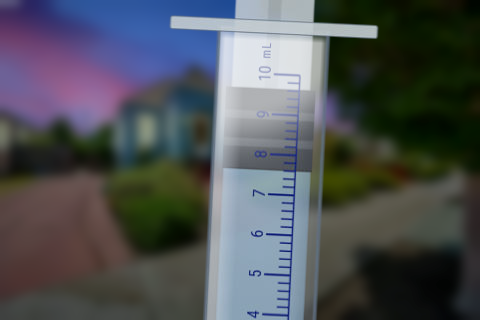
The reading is mL 7.6
